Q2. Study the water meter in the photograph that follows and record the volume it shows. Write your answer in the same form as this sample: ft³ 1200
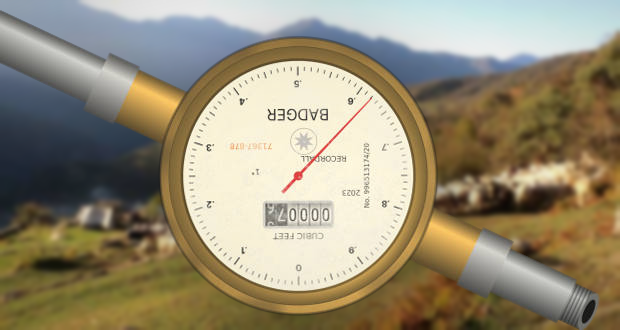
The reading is ft³ 75.62
